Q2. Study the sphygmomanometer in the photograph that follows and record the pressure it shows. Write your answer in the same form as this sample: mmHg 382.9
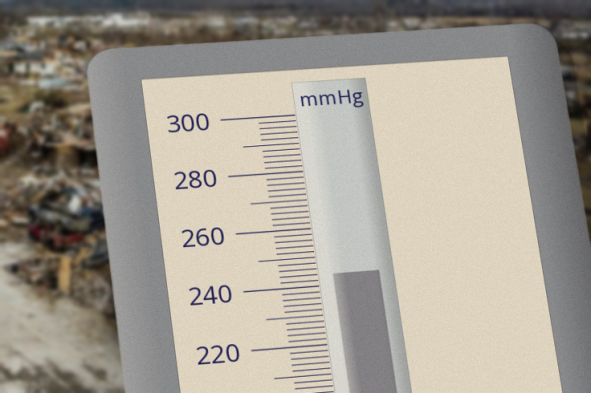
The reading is mmHg 244
